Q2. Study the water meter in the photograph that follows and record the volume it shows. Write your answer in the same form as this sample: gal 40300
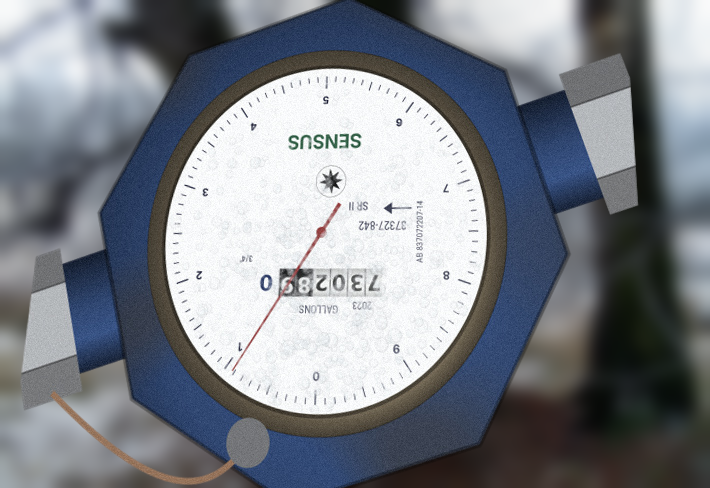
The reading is gal 7302890.9
